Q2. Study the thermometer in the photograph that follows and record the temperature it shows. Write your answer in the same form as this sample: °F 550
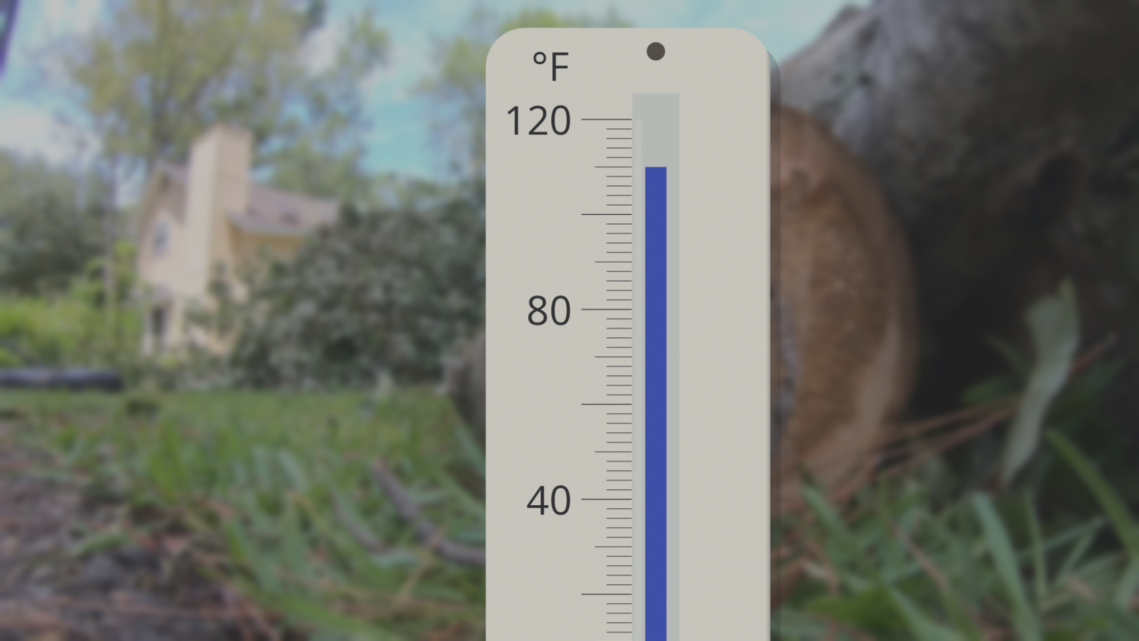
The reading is °F 110
